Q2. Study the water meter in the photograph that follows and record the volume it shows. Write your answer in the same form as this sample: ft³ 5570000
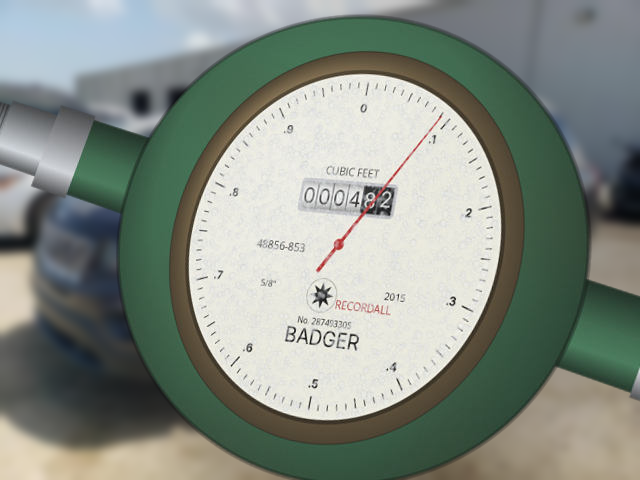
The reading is ft³ 482.09
